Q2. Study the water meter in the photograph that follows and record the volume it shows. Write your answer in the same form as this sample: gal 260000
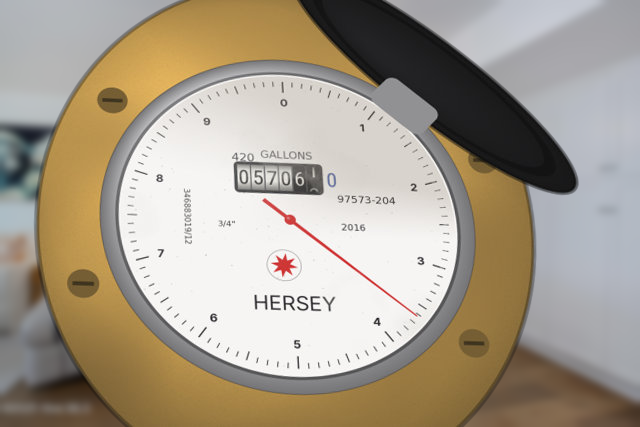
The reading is gal 570613.6
